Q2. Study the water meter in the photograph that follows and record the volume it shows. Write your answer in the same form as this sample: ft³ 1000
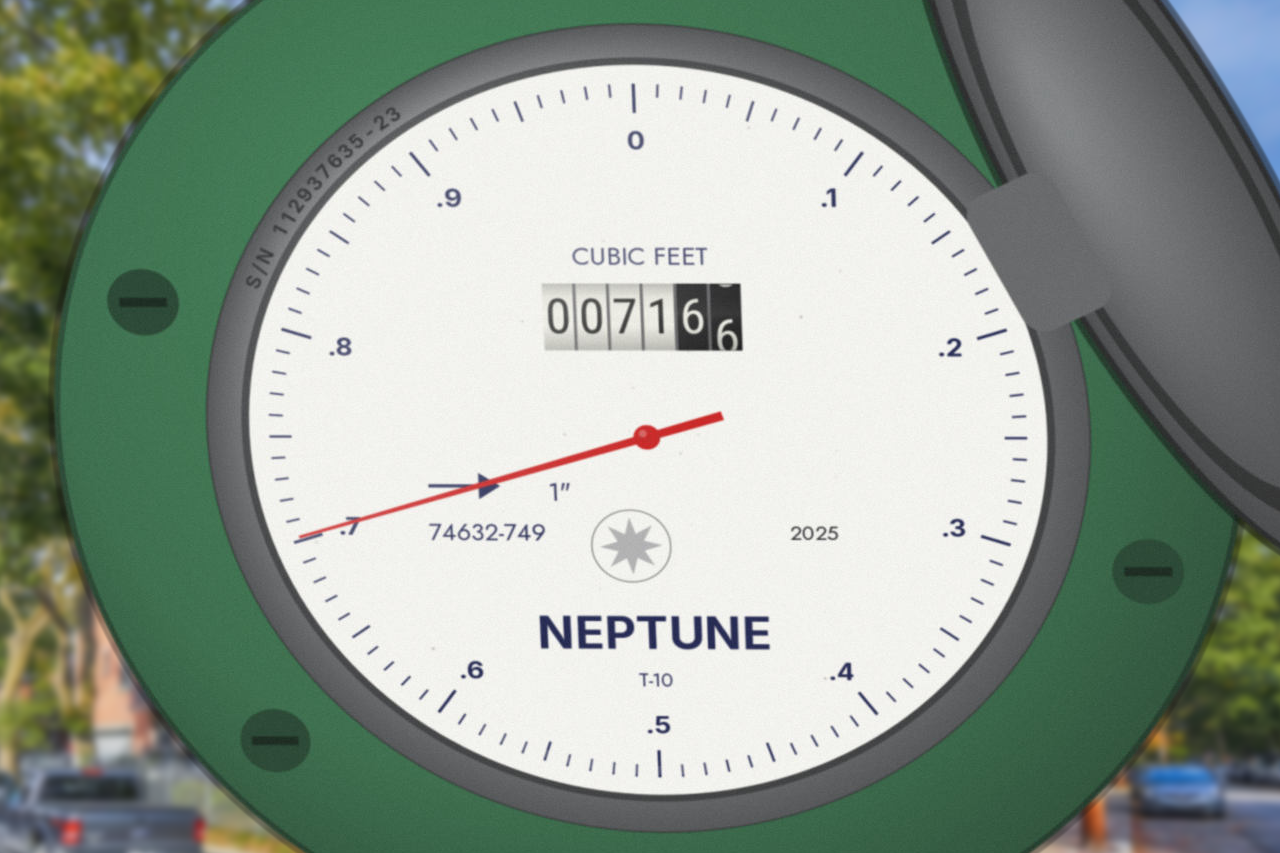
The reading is ft³ 7165.70
